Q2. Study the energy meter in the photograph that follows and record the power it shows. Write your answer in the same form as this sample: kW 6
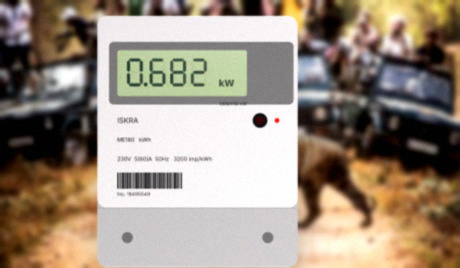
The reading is kW 0.682
